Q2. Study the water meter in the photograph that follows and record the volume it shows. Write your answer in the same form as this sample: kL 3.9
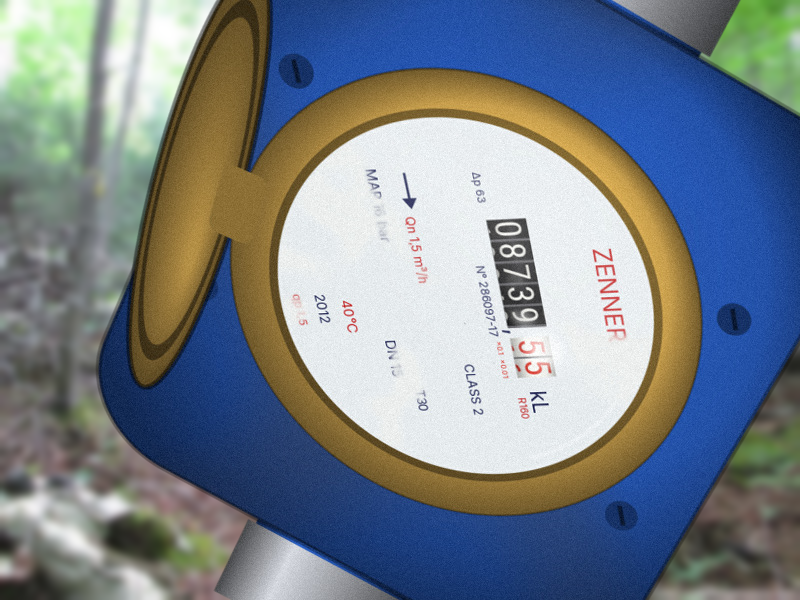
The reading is kL 8739.55
